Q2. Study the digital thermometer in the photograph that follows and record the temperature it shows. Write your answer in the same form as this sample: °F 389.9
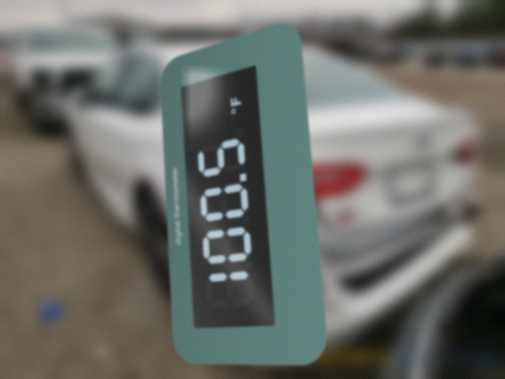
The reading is °F 100.5
